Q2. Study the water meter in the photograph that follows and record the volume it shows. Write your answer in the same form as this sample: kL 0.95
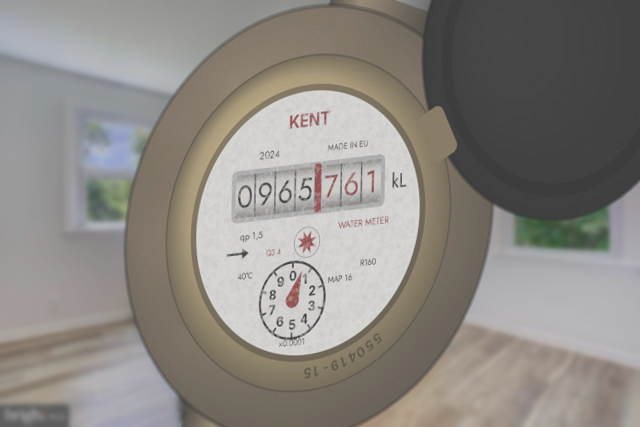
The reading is kL 965.7610
